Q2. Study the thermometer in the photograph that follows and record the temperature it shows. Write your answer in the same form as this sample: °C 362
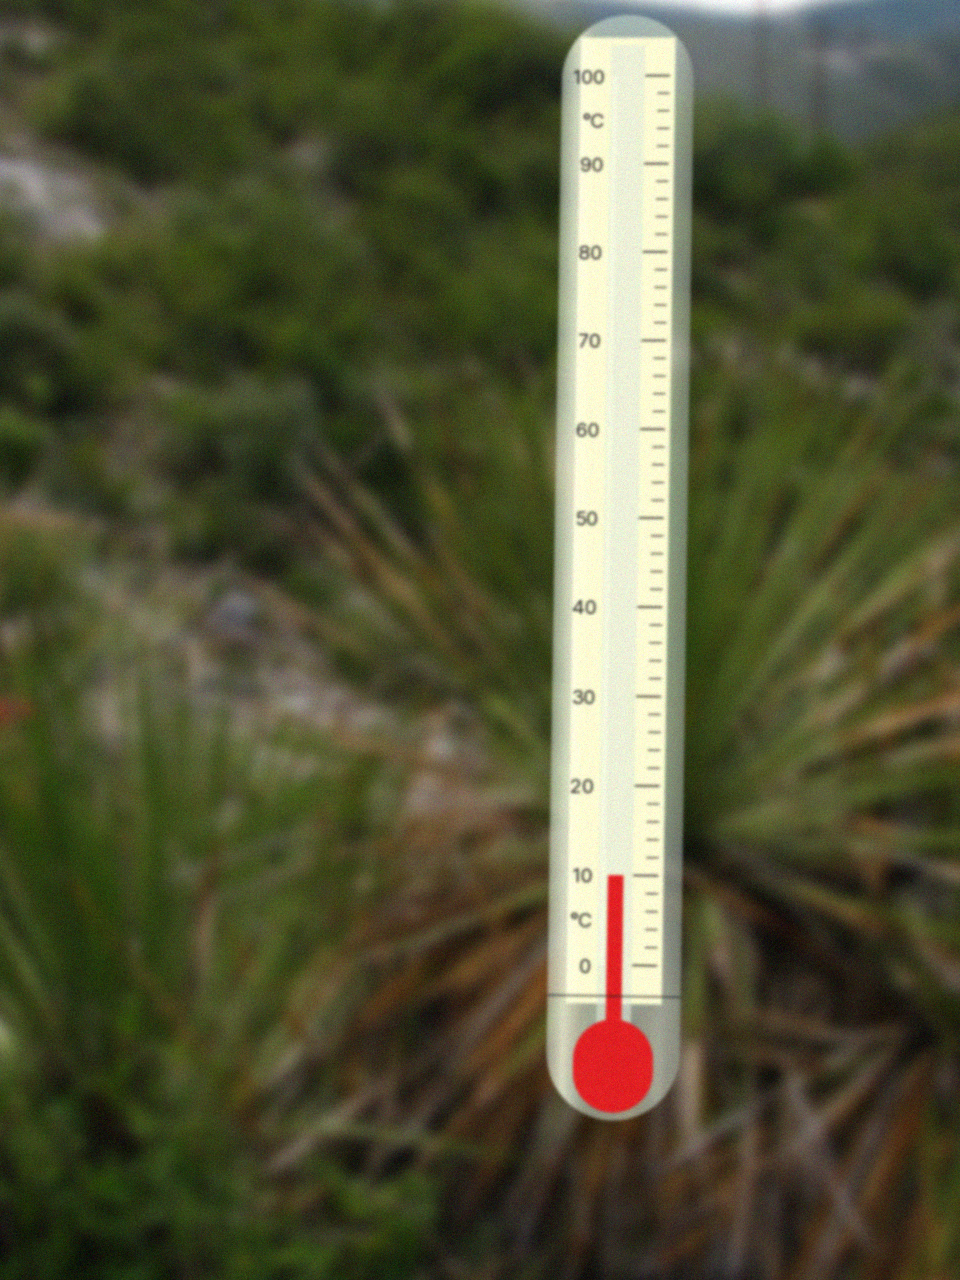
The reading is °C 10
